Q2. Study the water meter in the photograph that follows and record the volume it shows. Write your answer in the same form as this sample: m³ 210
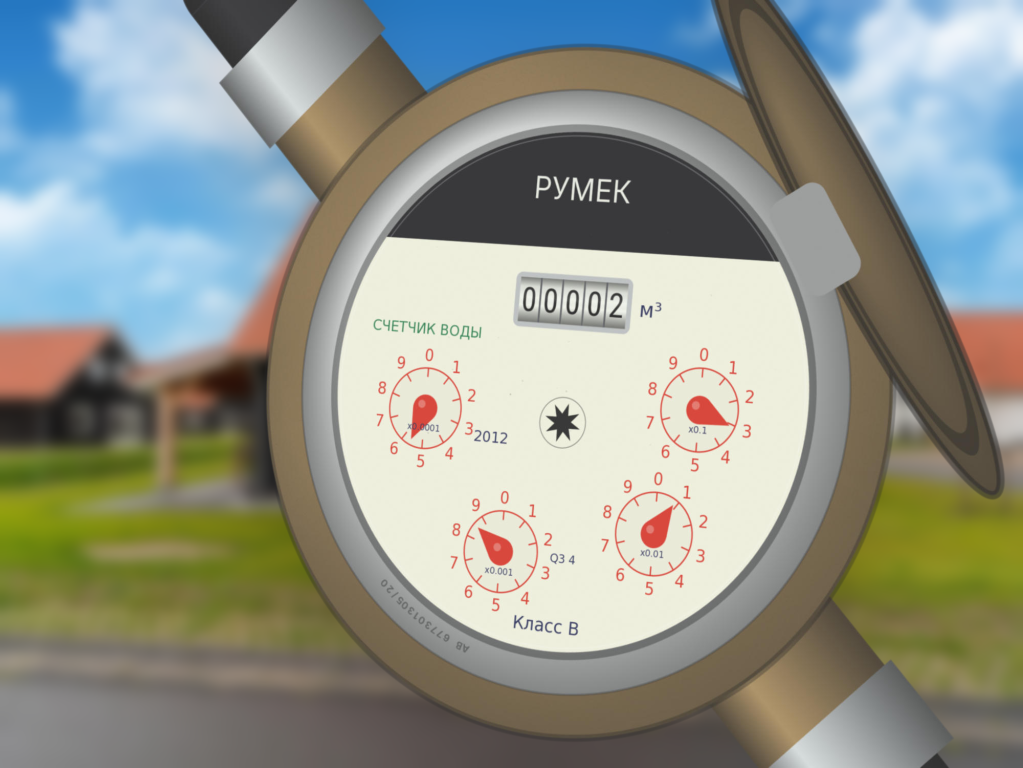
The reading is m³ 2.3085
